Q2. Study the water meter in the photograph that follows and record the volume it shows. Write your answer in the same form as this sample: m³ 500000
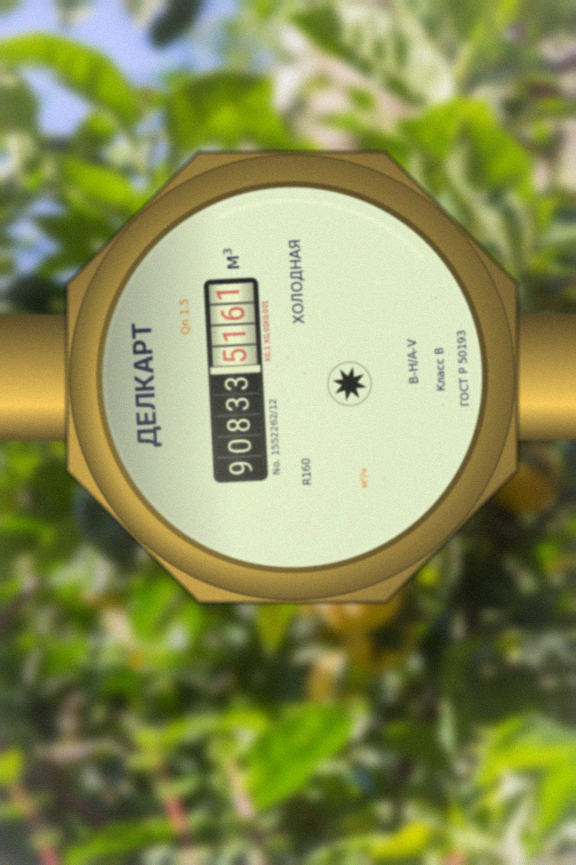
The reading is m³ 90833.5161
